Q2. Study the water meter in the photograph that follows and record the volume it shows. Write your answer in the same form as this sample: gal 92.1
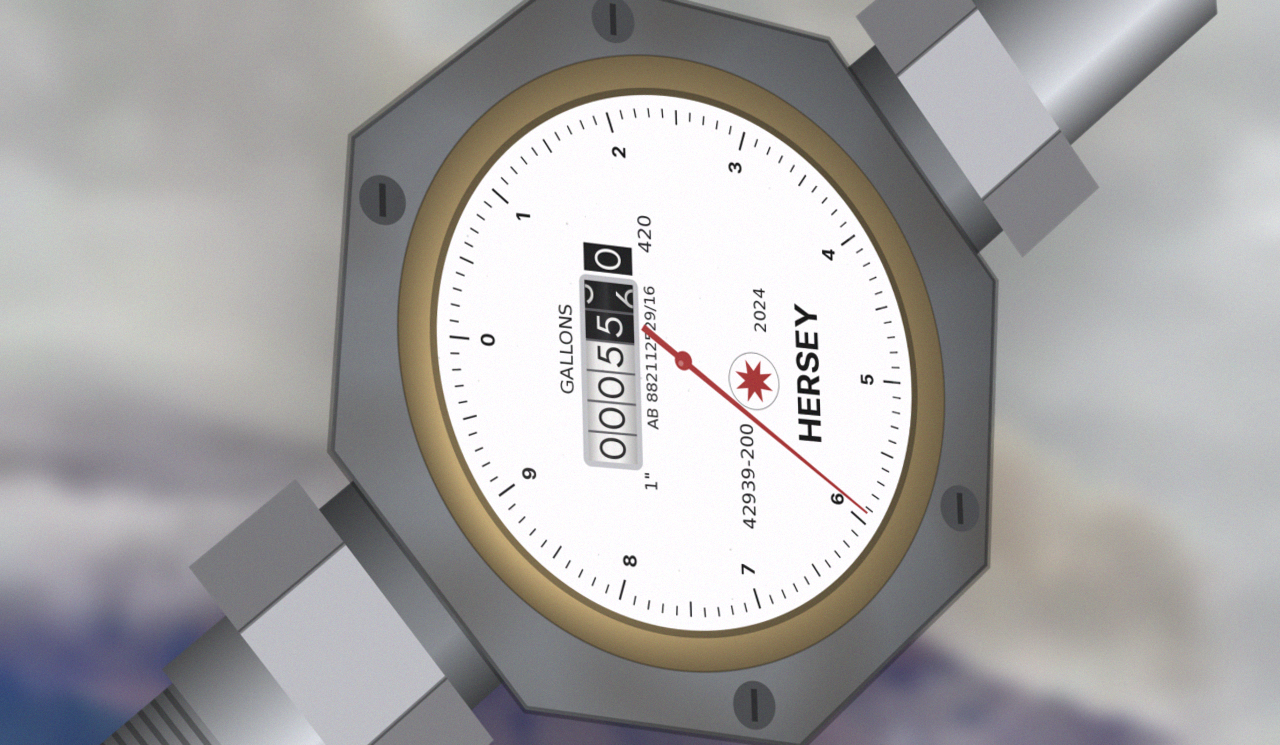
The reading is gal 5555.9
